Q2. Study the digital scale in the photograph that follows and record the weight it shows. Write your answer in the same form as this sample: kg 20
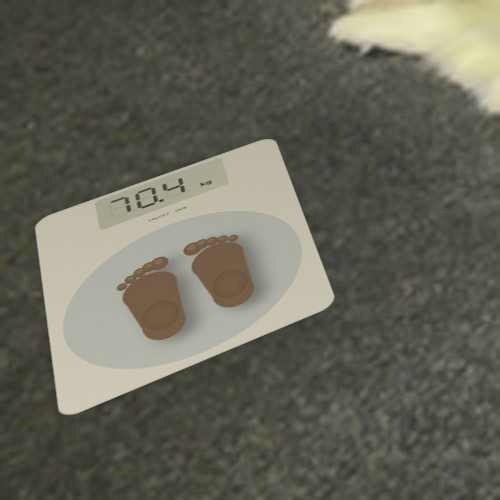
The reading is kg 70.4
